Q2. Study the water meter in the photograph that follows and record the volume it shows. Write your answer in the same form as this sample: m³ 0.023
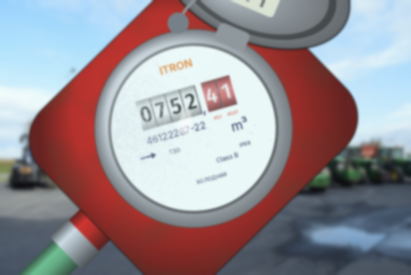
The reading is m³ 752.41
